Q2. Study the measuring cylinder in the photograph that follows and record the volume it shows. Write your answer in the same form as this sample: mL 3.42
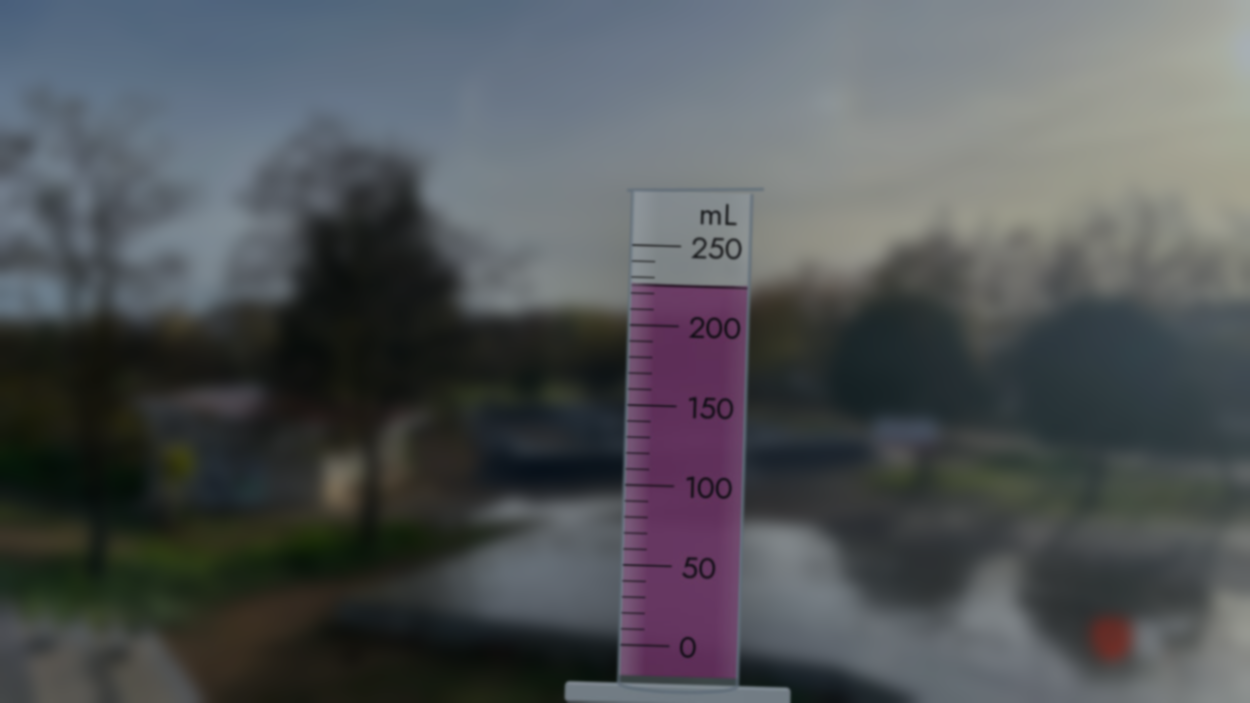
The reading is mL 225
